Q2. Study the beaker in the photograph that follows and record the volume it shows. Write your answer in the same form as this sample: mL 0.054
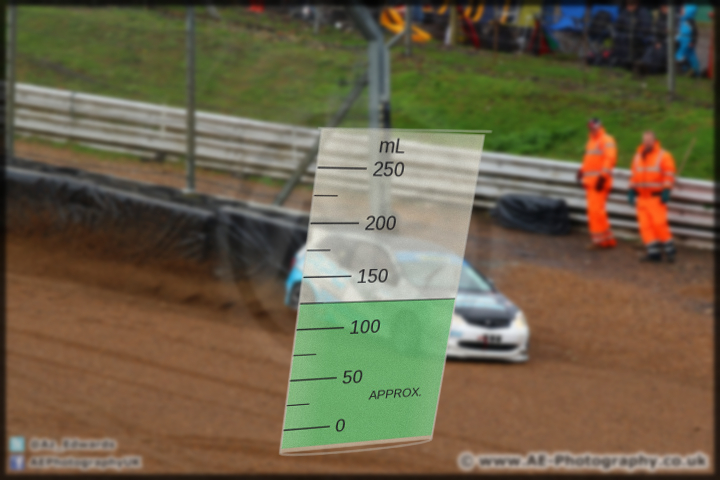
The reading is mL 125
